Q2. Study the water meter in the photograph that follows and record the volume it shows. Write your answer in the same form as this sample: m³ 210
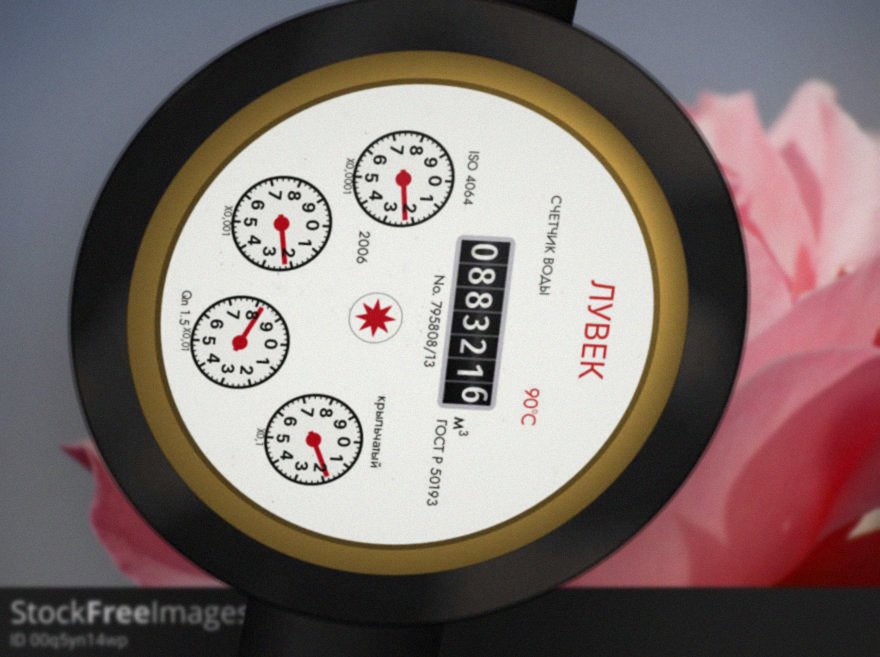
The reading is m³ 883216.1822
